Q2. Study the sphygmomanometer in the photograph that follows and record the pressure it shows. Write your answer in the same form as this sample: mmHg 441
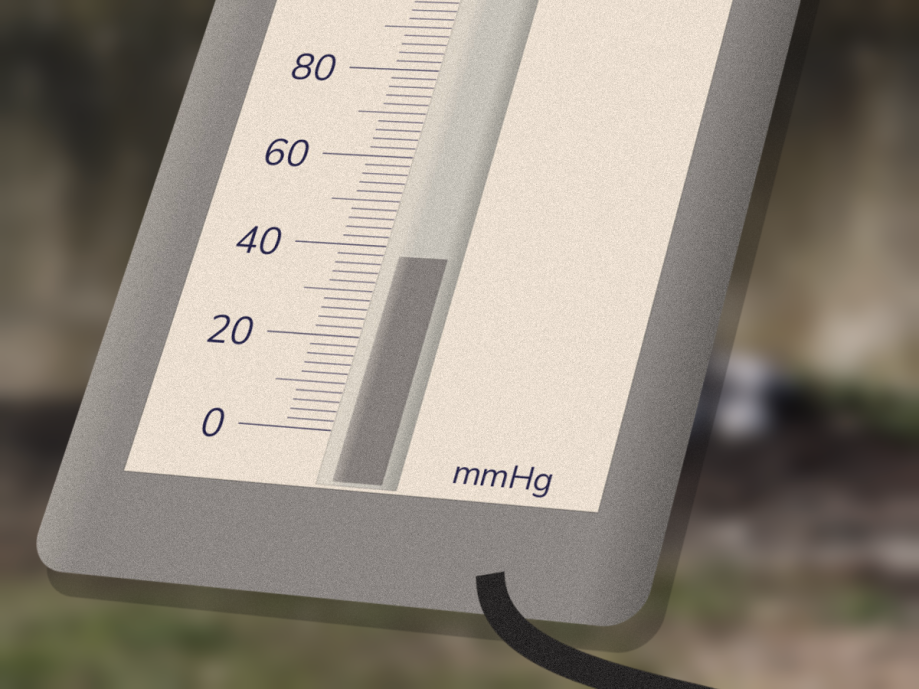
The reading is mmHg 38
